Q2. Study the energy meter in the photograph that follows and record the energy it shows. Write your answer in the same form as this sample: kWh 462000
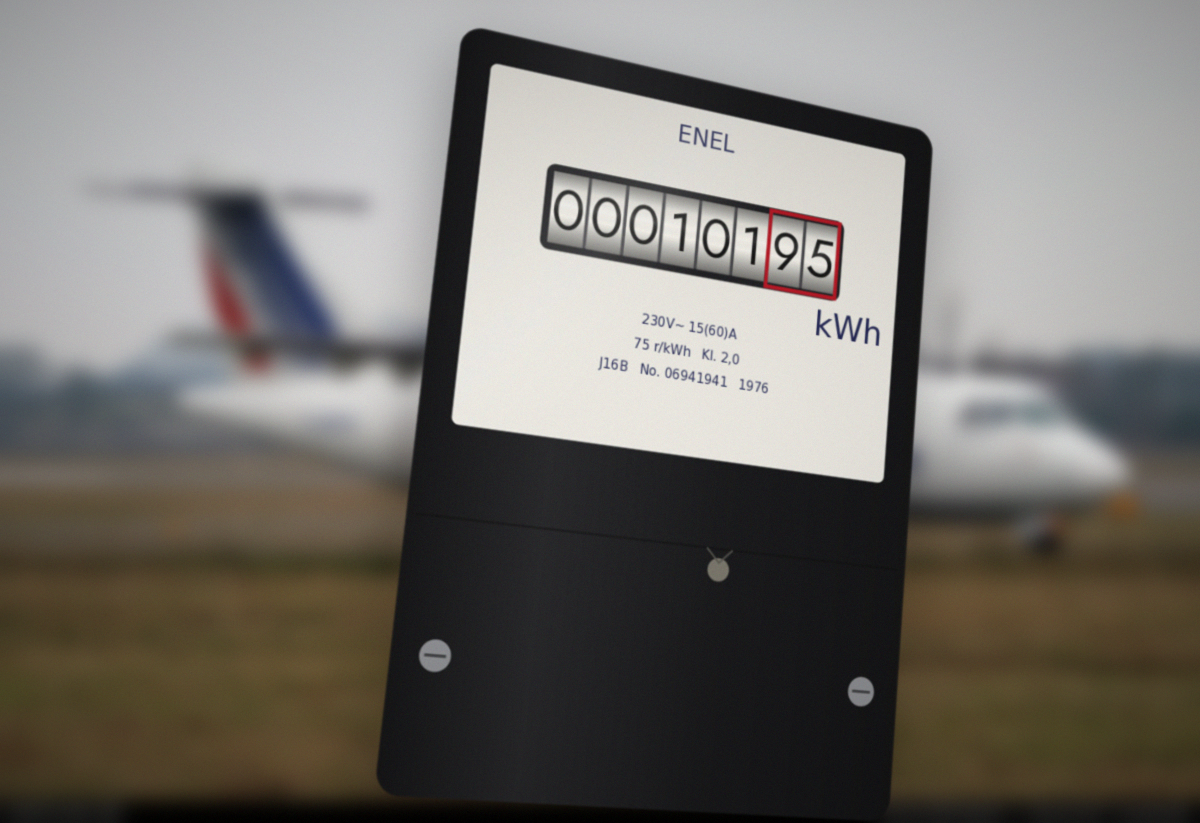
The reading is kWh 101.95
